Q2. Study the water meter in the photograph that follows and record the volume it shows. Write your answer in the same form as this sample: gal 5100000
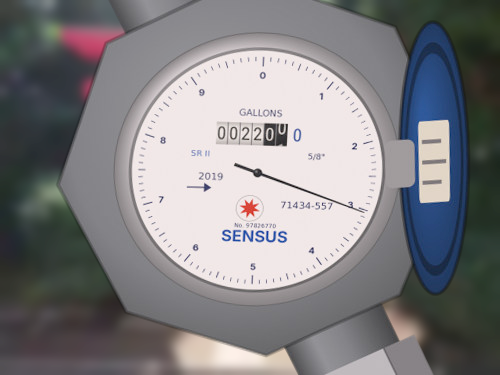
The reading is gal 22003.0
